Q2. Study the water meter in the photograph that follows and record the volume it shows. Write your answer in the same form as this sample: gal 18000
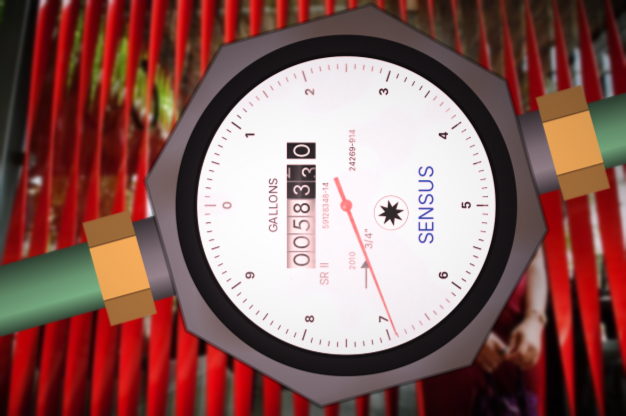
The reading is gal 58326.9
